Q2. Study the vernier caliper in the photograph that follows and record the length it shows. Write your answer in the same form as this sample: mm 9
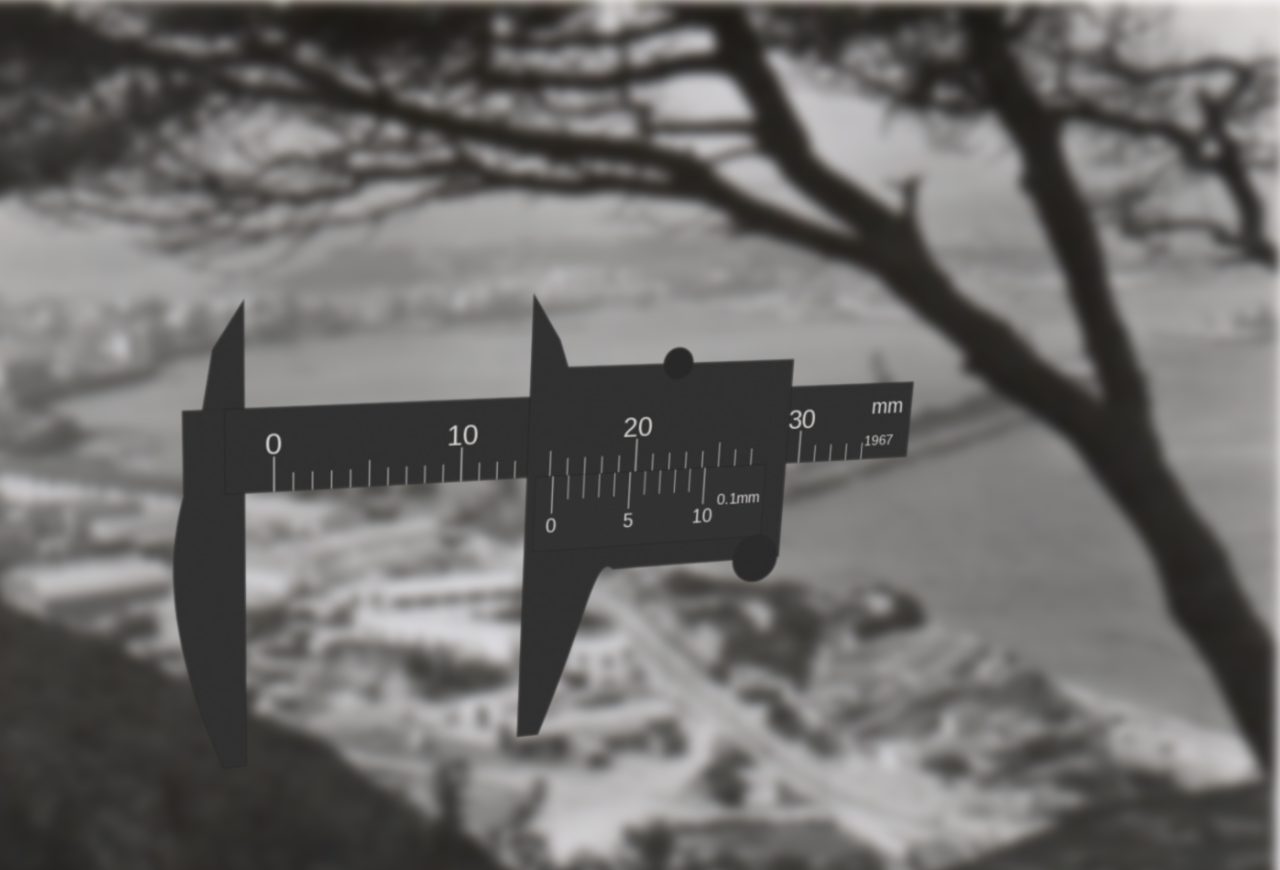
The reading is mm 15.2
